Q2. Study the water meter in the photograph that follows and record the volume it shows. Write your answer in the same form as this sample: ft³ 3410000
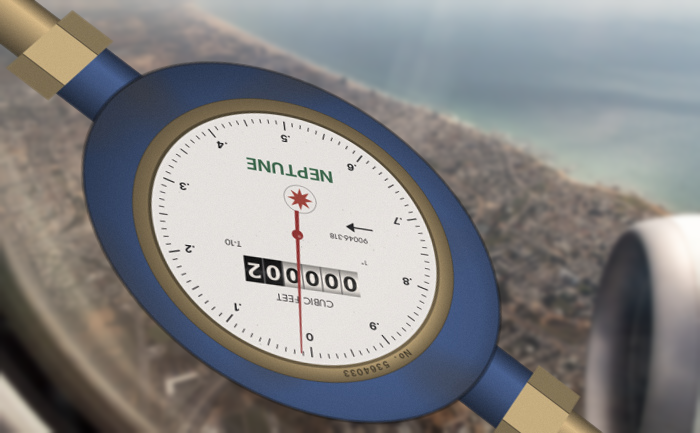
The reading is ft³ 2.01
